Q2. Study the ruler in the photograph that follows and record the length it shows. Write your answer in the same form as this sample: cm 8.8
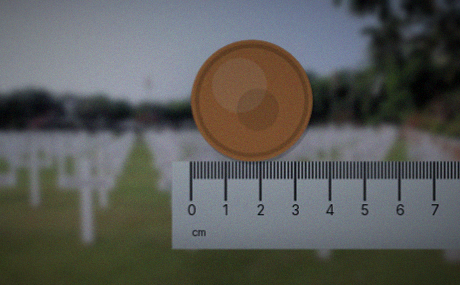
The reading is cm 3.5
